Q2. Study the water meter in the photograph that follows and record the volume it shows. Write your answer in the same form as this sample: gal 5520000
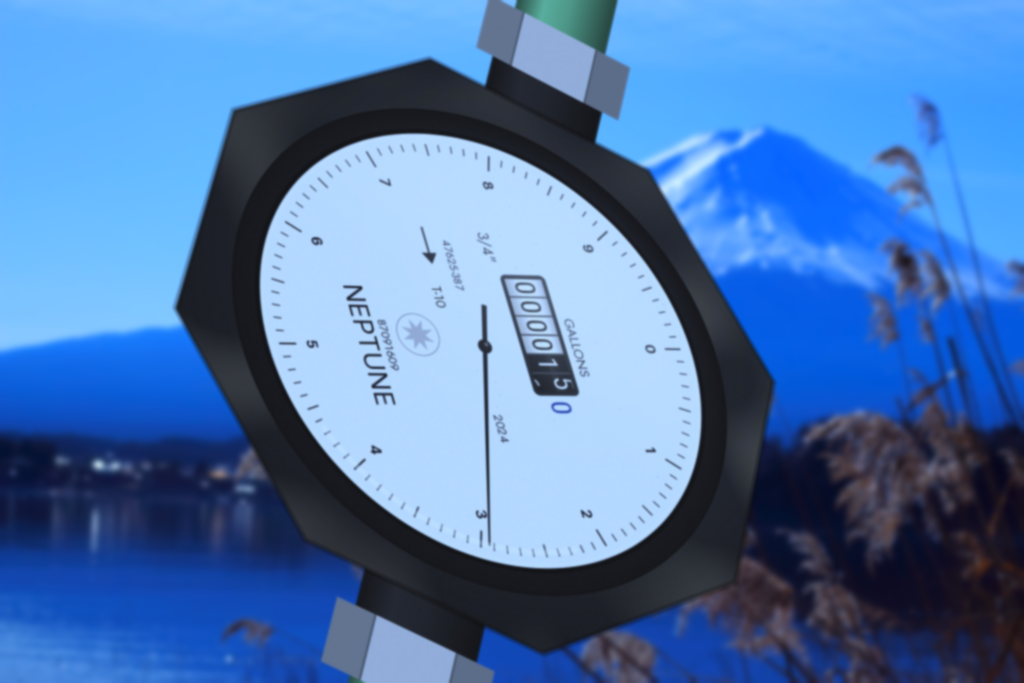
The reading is gal 152.9
